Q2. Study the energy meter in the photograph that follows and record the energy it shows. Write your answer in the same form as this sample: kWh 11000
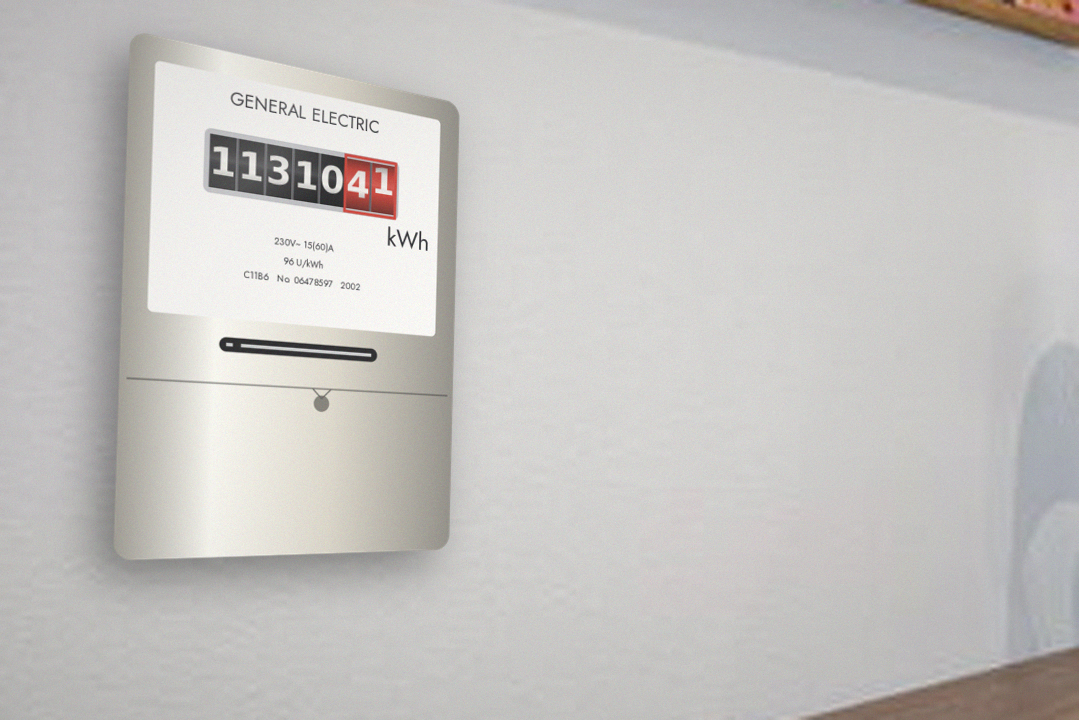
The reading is kWh 11310.41
